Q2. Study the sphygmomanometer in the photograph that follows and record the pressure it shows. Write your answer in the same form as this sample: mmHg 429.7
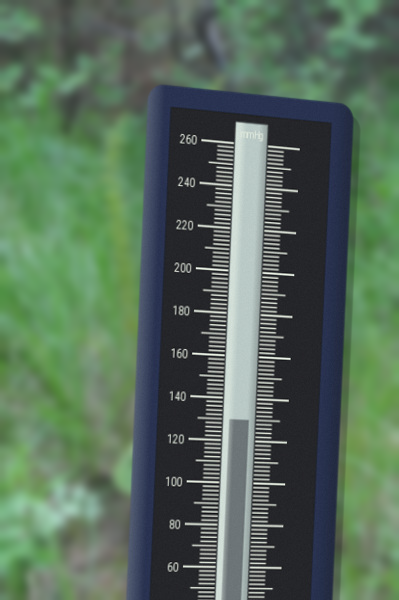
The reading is mmHg 130
